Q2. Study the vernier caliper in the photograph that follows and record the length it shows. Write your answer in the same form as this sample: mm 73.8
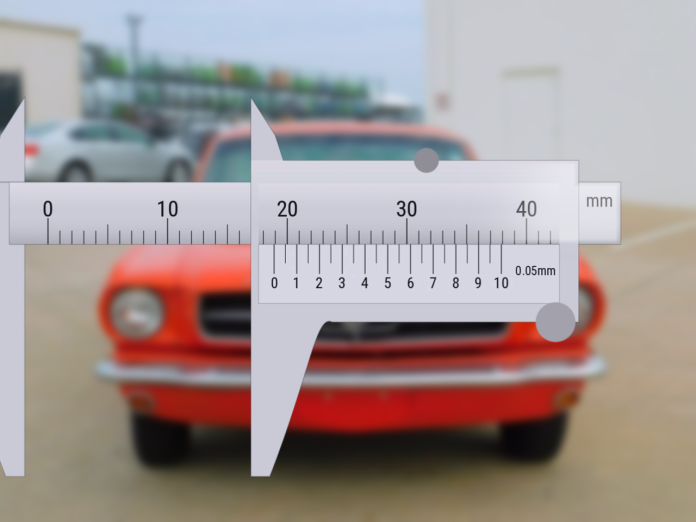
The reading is mm 18.9
